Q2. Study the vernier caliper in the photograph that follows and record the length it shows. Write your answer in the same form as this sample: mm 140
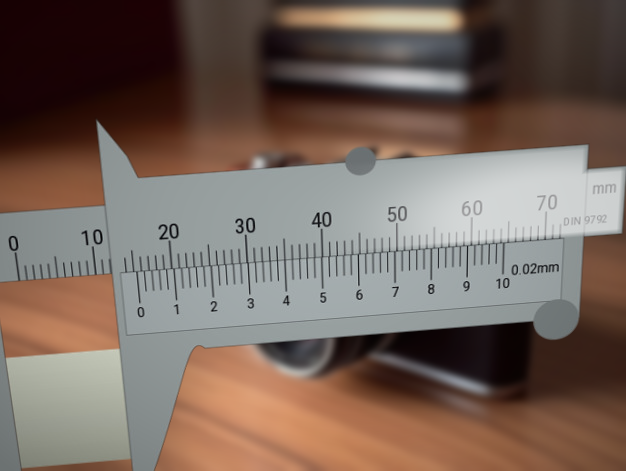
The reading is mm 15.4
